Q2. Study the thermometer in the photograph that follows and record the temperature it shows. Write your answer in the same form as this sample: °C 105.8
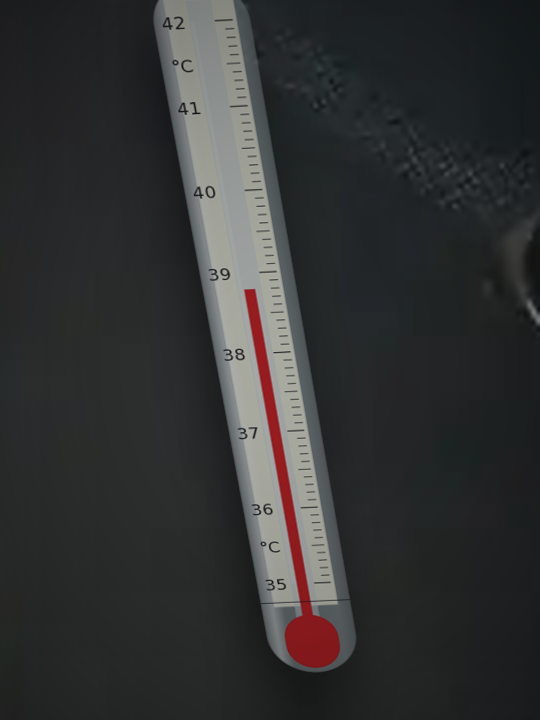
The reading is °C 38.8
